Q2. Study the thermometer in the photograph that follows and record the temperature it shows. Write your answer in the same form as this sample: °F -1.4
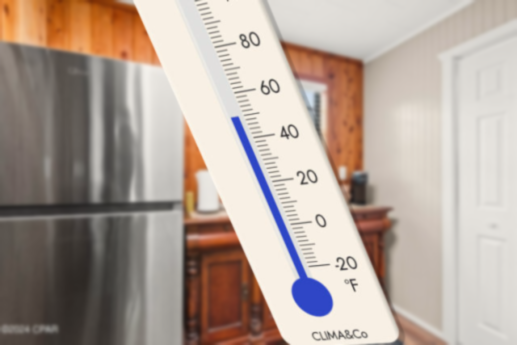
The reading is °F 50
